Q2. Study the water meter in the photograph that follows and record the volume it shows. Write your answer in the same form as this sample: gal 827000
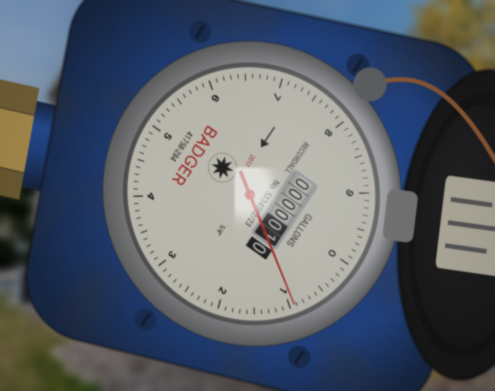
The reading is gal 10.9
